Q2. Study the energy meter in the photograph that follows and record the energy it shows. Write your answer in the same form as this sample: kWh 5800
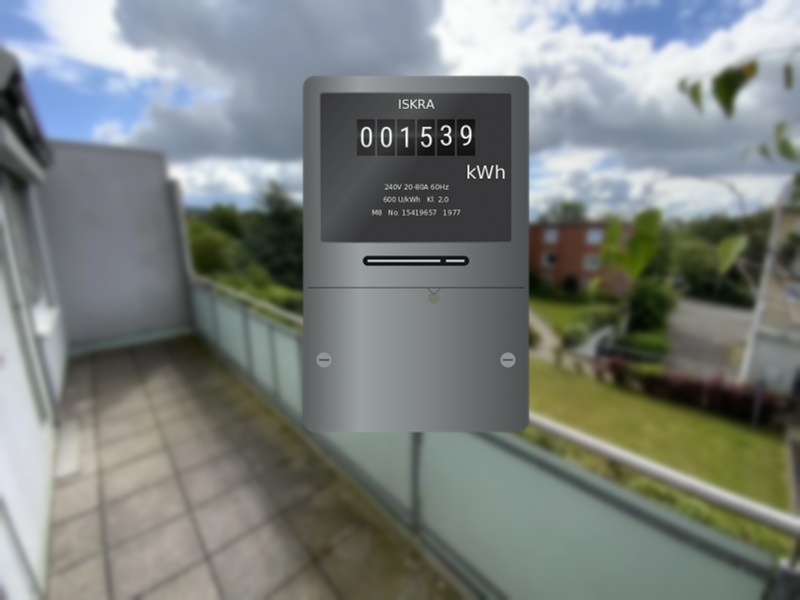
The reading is kWh 1539
